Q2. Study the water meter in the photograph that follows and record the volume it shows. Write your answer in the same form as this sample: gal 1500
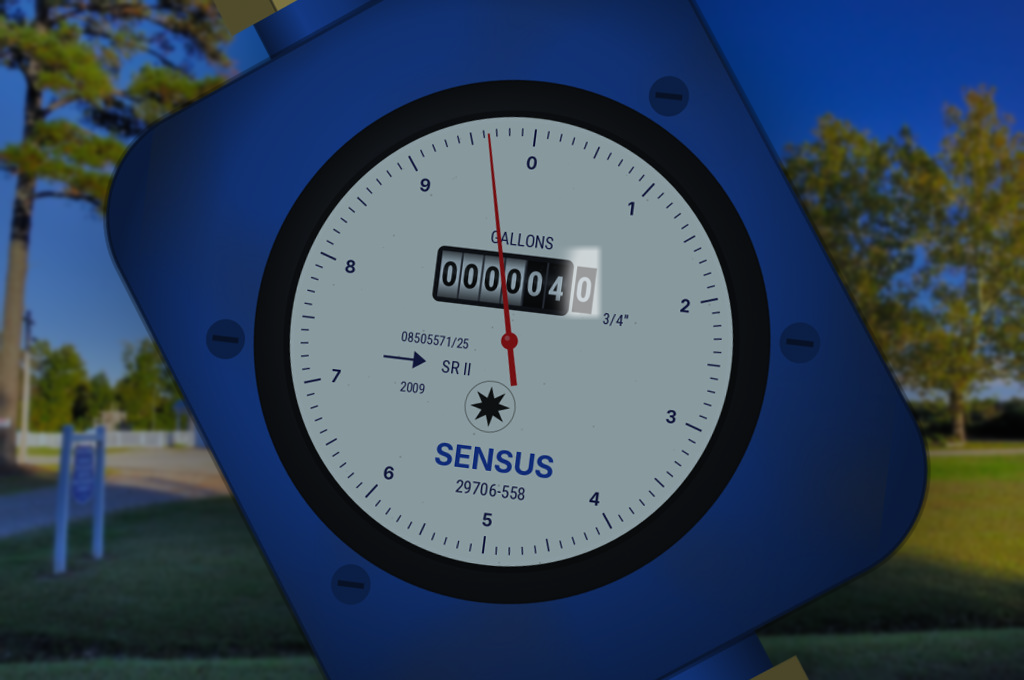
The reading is gal 39.6
